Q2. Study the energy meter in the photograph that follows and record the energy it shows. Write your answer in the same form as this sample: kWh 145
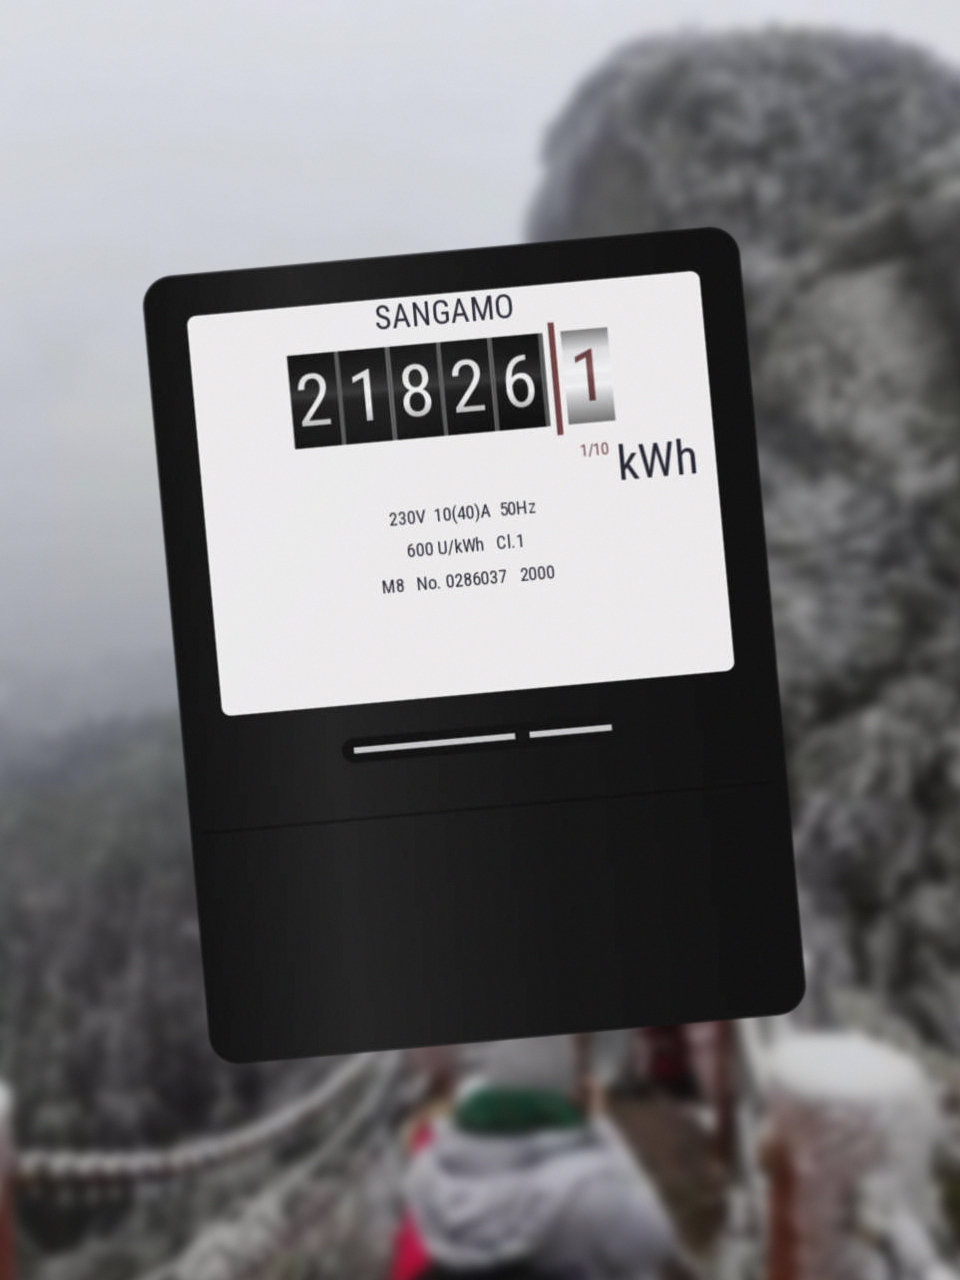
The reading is kWh 21826.1
